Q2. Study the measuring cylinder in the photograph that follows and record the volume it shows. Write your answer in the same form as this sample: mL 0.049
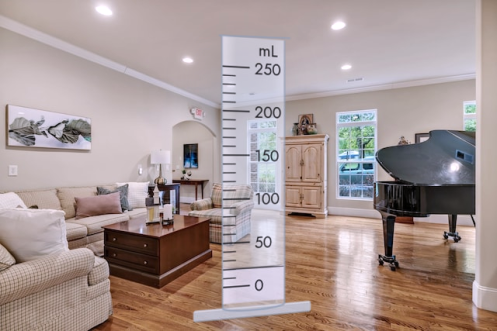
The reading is mL 20
